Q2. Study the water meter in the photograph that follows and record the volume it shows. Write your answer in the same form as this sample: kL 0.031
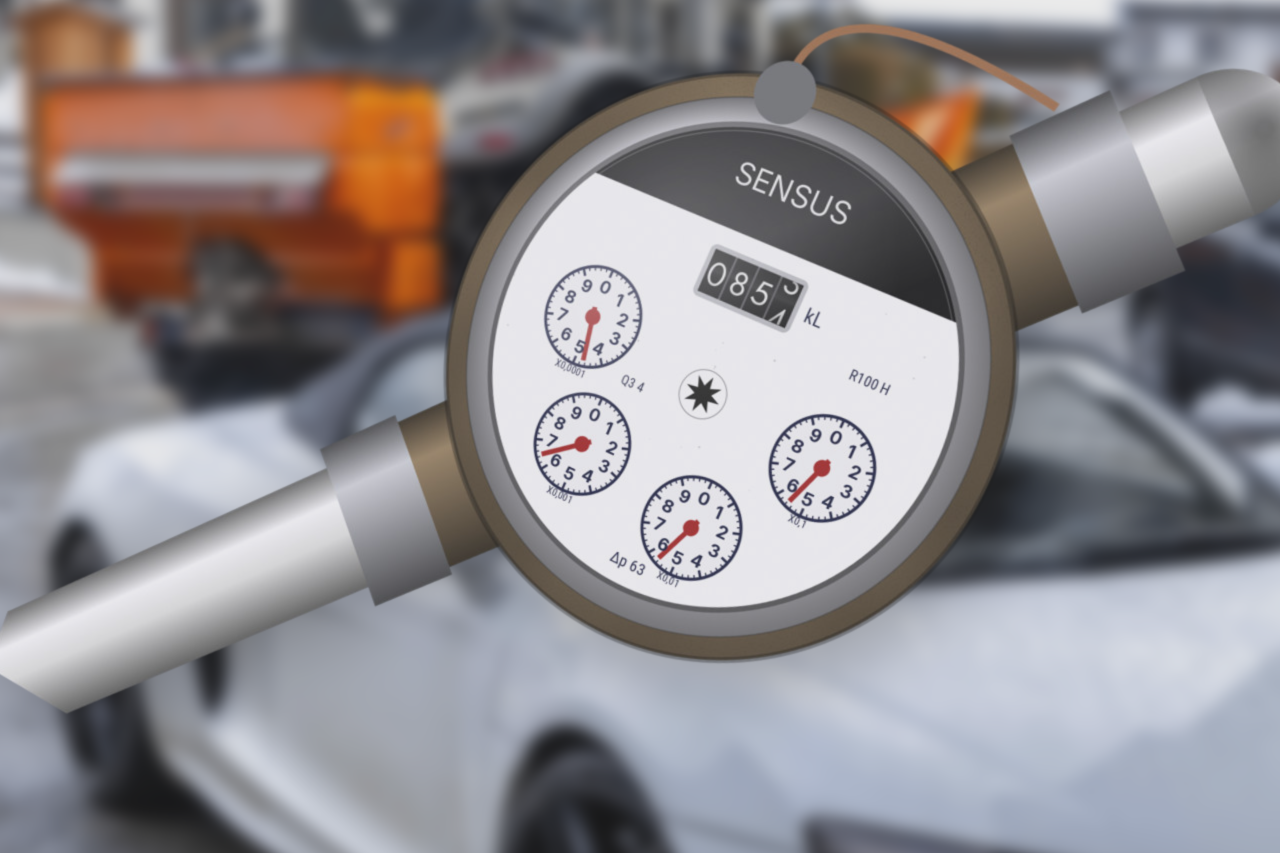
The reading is kL 853.5564
